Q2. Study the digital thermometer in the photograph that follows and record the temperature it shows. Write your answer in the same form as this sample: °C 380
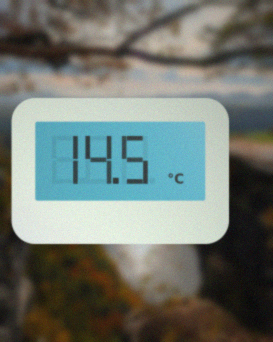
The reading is °C 14.5
